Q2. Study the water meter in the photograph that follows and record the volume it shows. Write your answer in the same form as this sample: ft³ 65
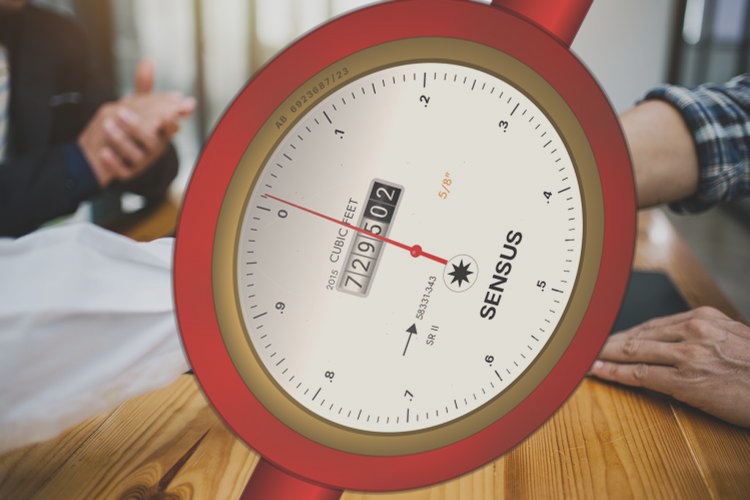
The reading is ft³ 729502.01
